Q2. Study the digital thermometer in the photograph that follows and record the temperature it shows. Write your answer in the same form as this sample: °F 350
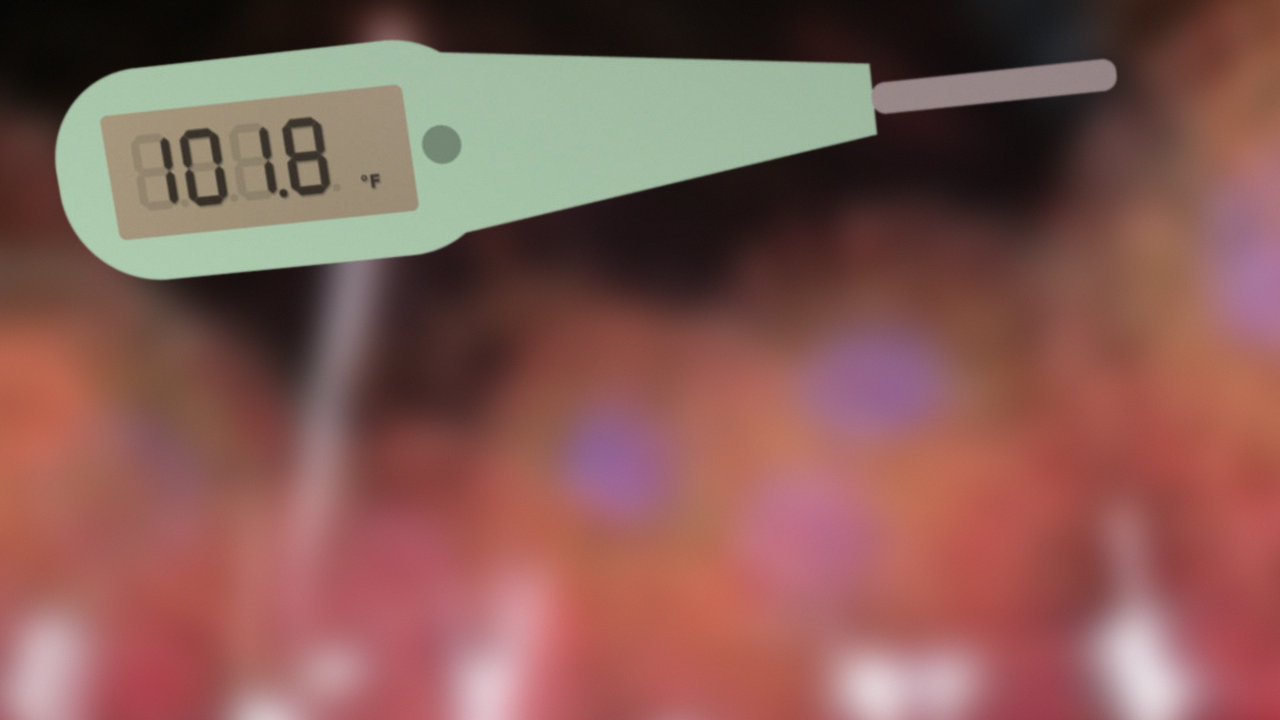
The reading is °F 101.8
